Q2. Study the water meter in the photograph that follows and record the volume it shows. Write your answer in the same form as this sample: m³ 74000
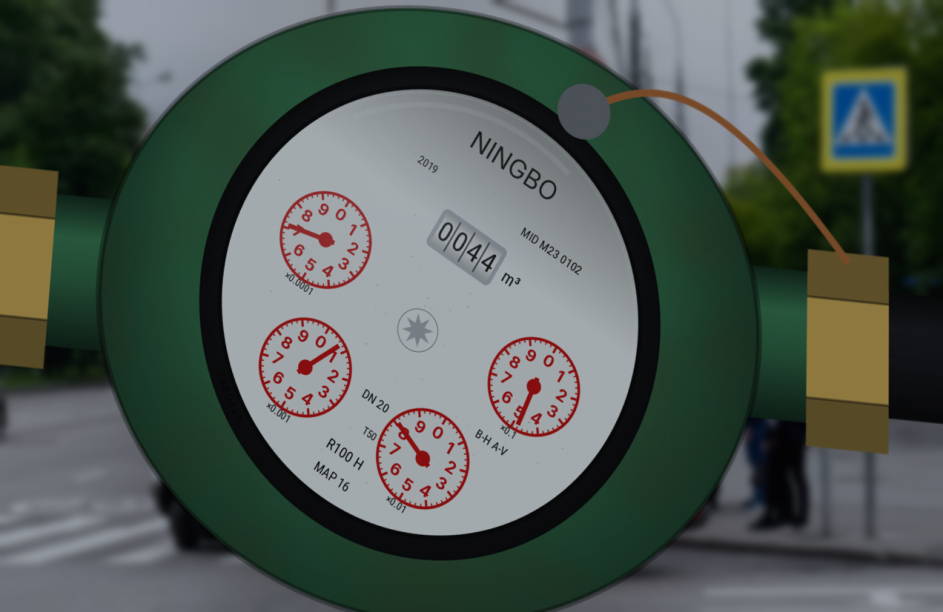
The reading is m³ 44.4807
